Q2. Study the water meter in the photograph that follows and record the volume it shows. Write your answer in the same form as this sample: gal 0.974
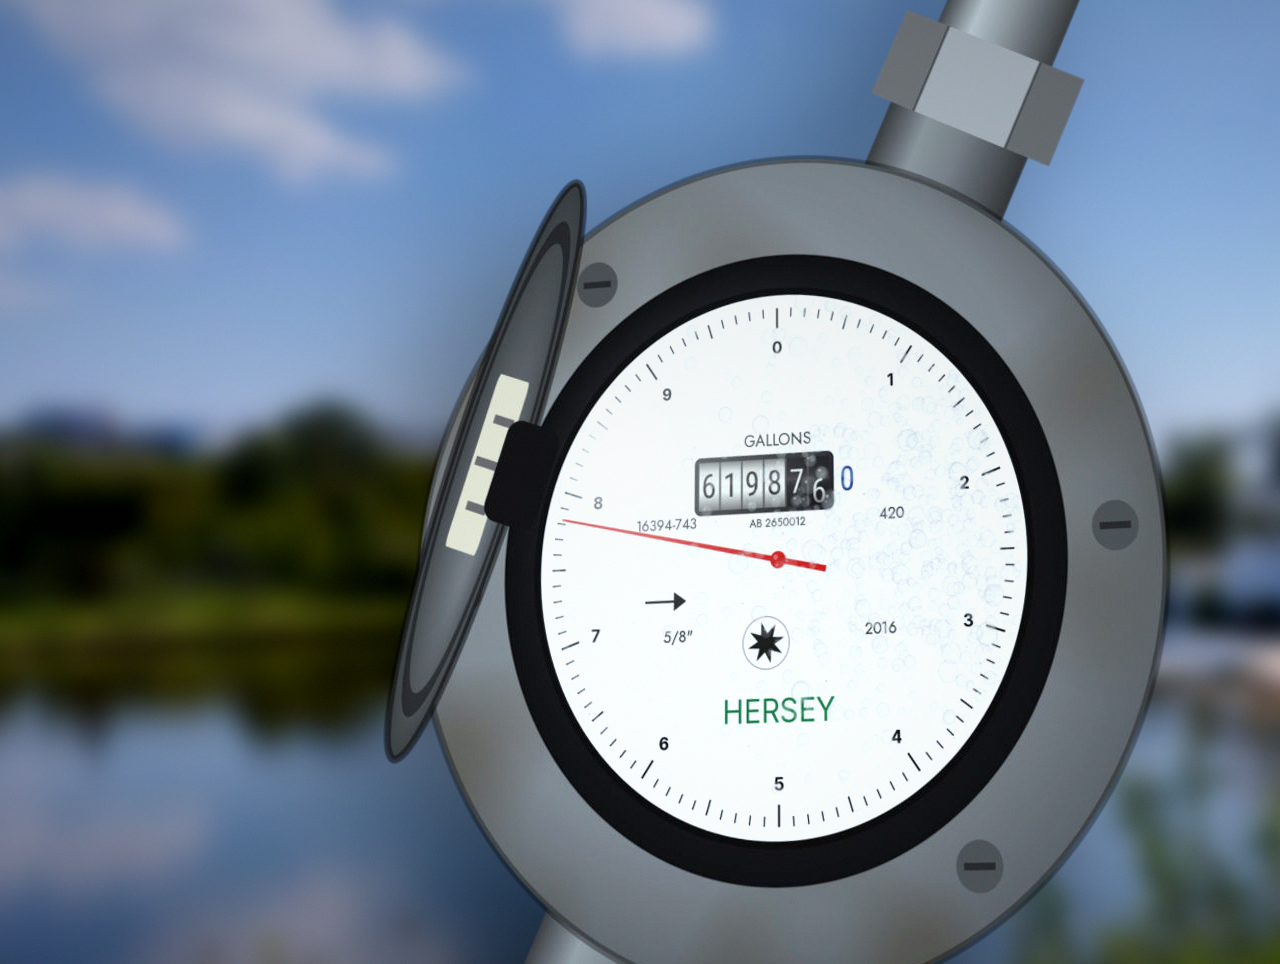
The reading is gal 6198757.8
